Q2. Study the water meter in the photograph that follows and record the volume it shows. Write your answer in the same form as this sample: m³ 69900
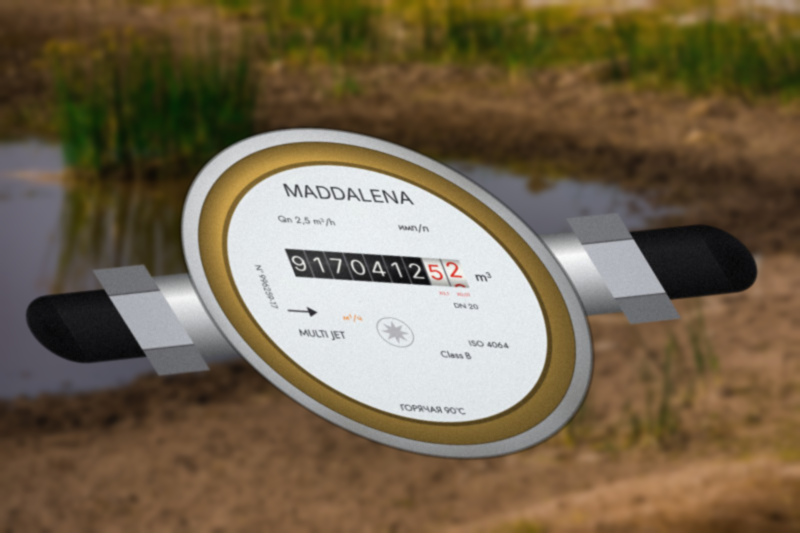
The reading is m³ 9170412.52
